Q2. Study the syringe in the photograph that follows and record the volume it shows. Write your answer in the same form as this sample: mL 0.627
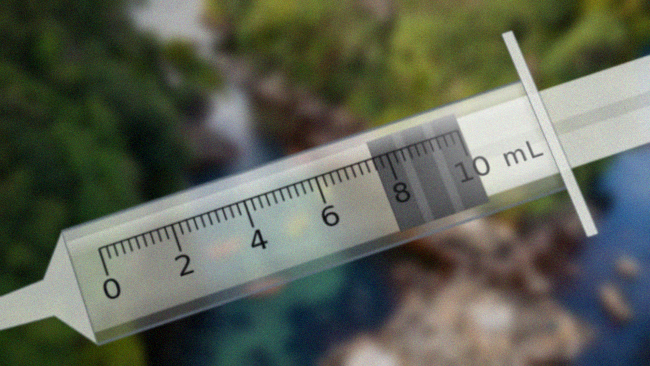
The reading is mL 7.6
